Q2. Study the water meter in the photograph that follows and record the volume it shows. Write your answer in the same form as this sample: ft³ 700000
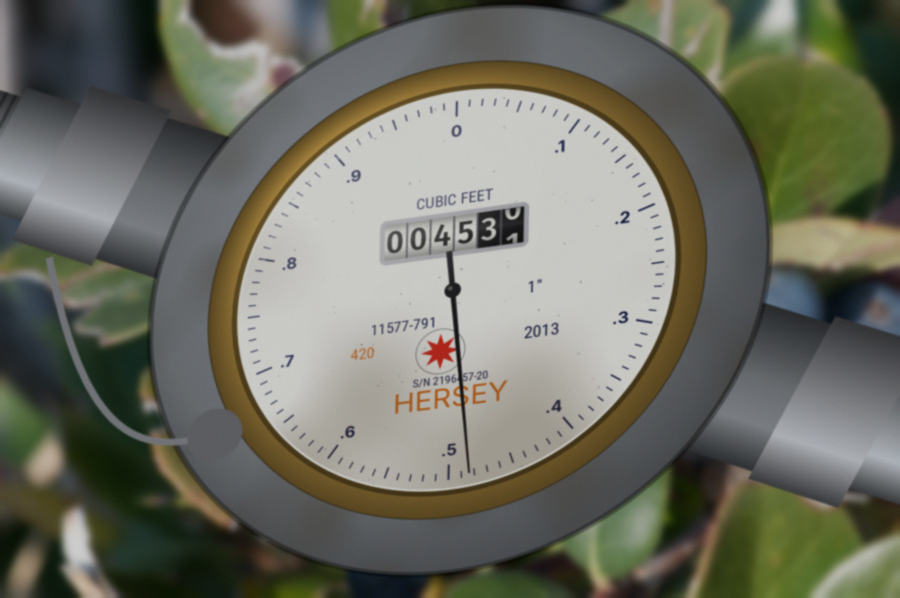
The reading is ft³ 4530.48
